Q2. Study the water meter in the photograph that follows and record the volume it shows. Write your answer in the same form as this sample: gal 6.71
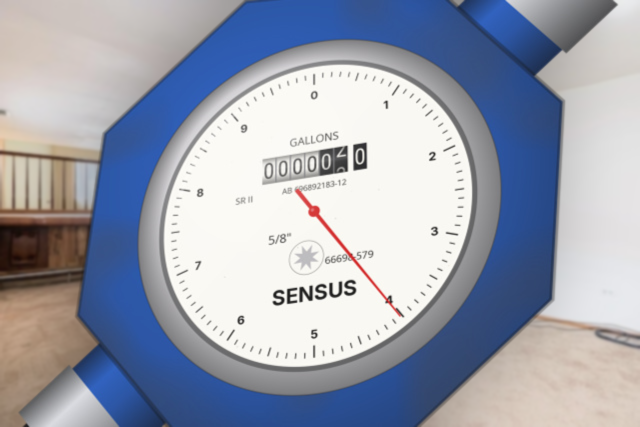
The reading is gal 24.0
